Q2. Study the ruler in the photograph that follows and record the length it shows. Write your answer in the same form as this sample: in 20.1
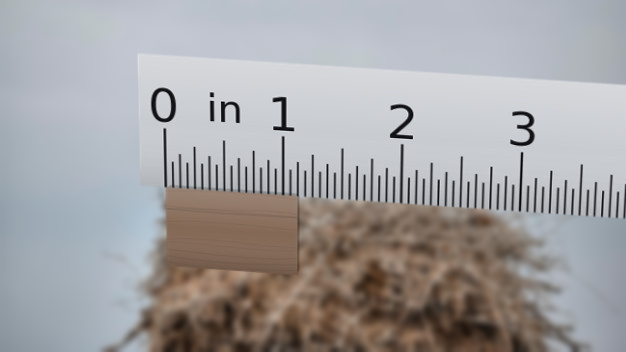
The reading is in 1.125
